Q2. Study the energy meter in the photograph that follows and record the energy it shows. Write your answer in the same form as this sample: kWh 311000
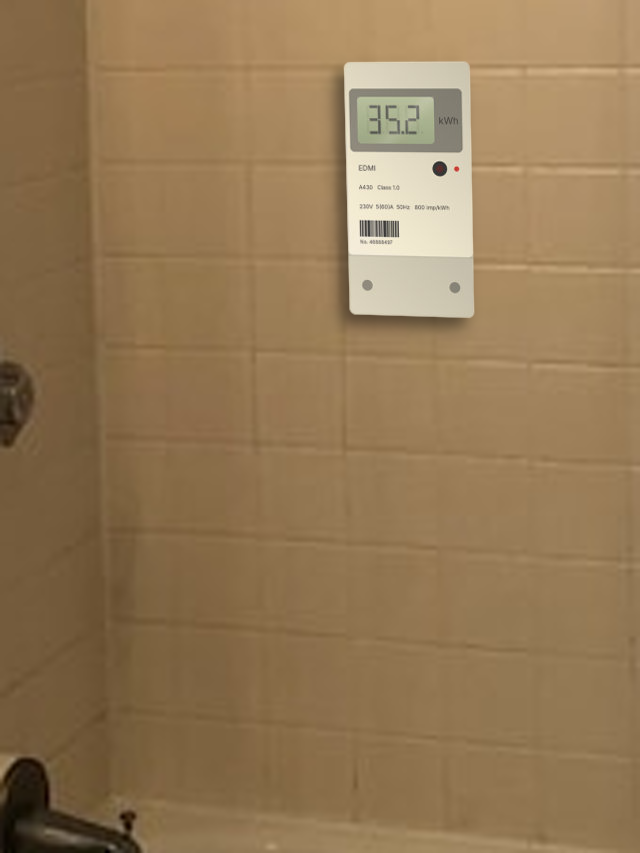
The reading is kWh 35.2
